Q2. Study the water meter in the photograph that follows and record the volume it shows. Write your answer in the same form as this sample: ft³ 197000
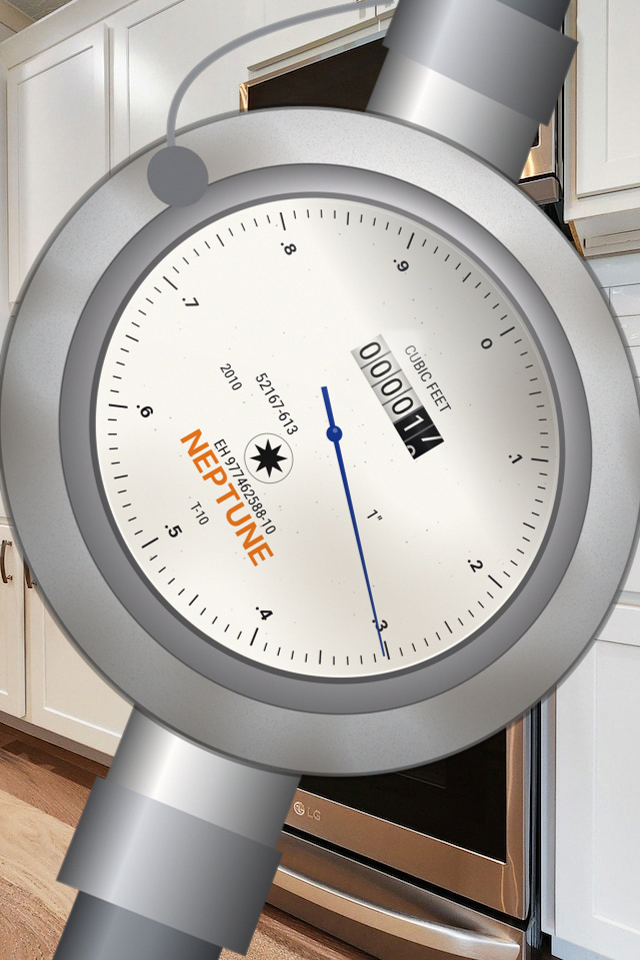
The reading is ft³ 17.30
